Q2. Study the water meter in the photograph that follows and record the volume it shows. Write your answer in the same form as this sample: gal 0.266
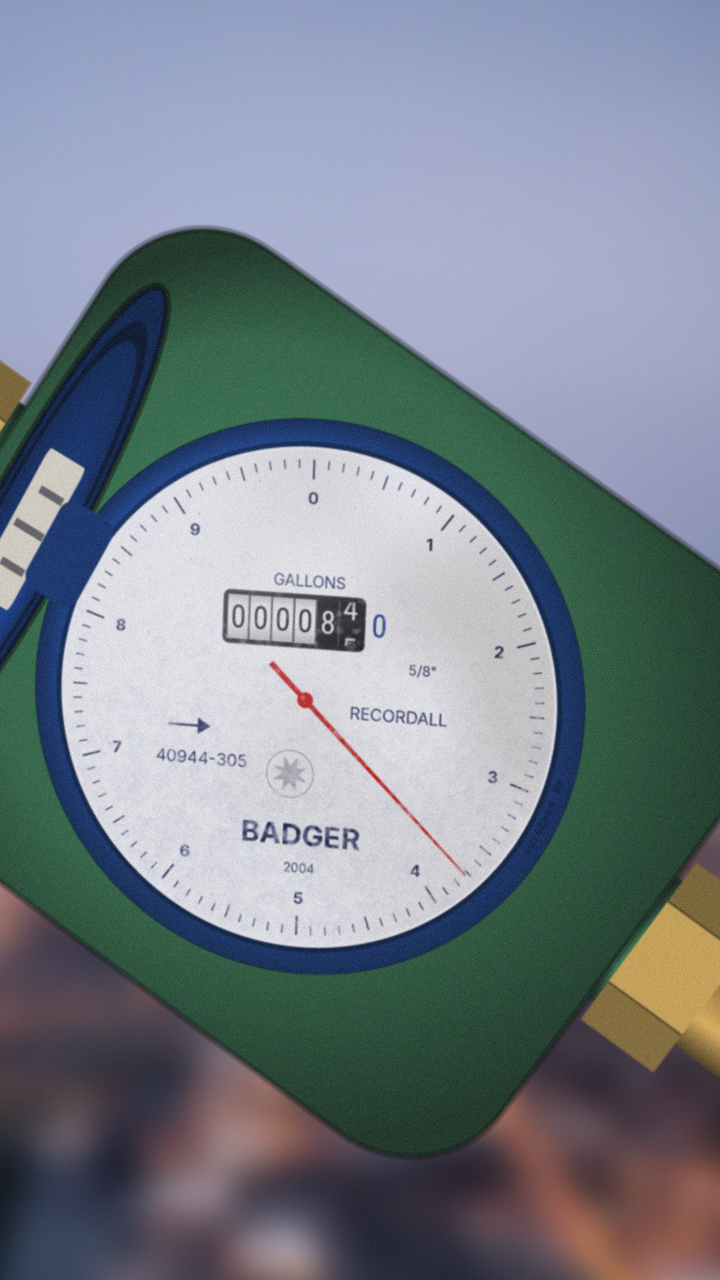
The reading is gal 843.7
